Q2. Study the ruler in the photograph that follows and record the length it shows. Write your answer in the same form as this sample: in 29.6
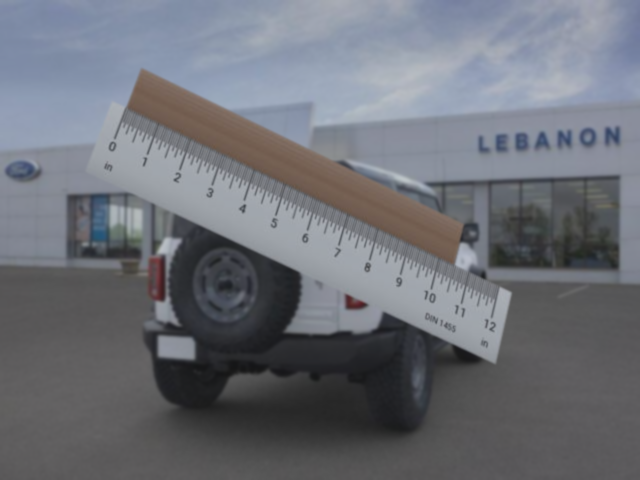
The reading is in 10.5
